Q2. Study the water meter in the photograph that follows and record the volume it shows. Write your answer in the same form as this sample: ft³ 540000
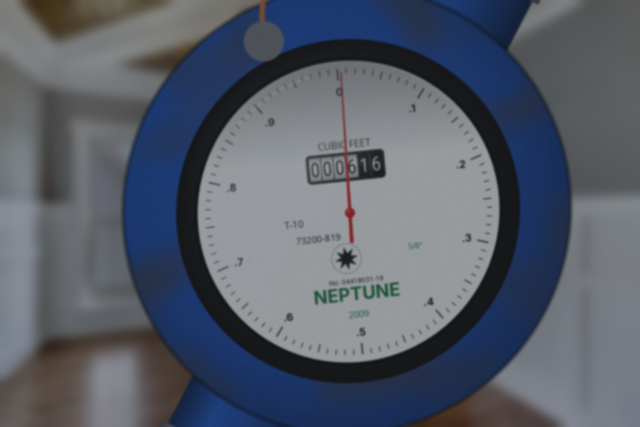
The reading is ft³ 616.00
